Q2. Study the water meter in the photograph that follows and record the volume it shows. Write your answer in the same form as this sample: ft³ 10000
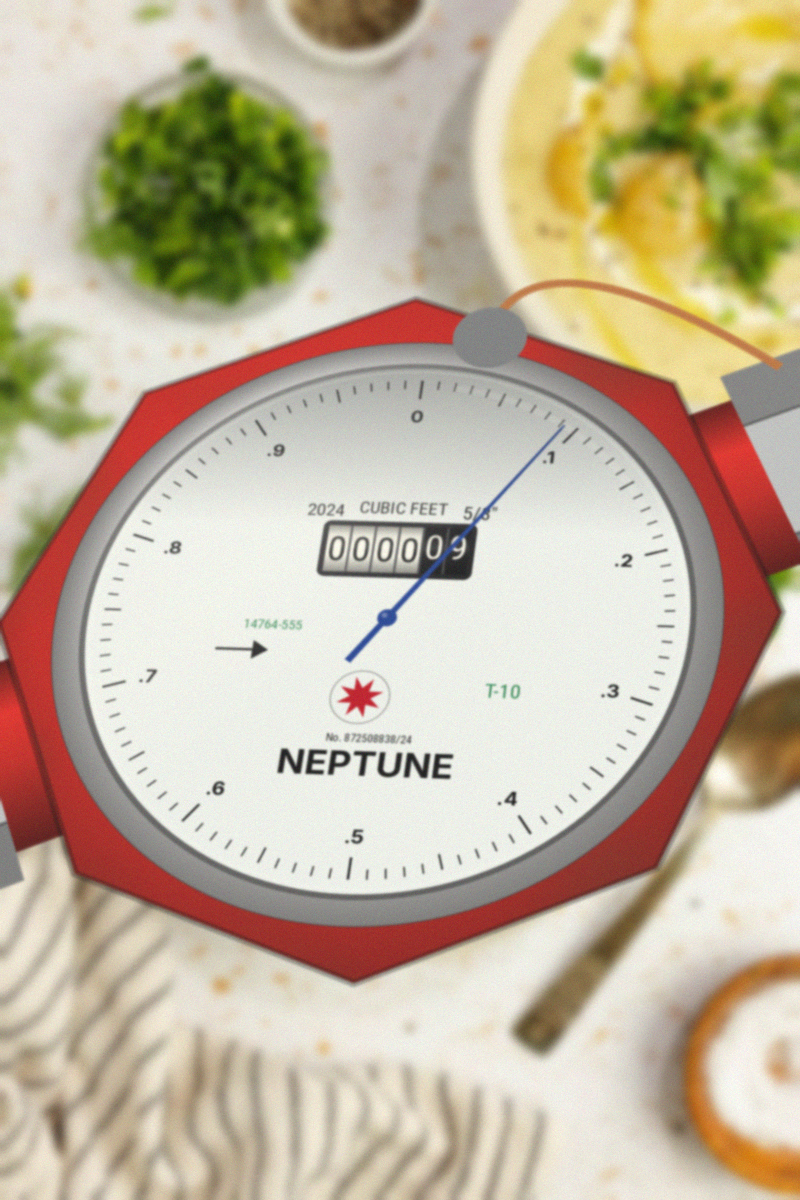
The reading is ft³ 9.09
